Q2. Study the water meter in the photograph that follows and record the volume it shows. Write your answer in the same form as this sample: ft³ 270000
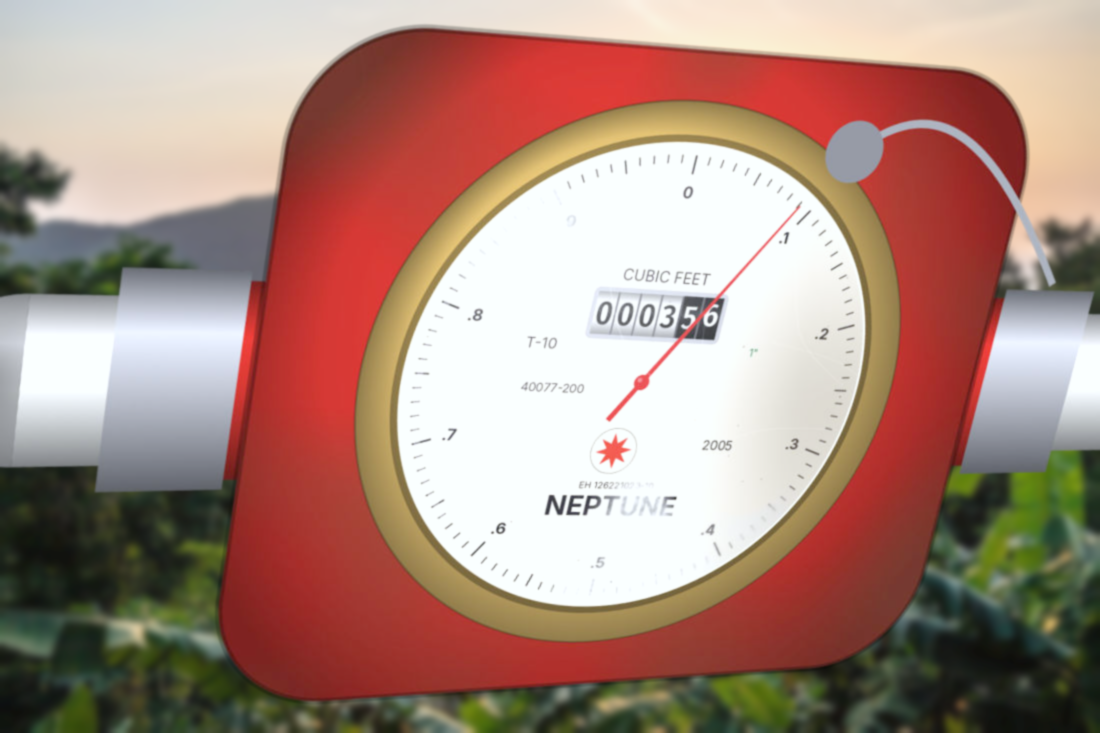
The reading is ft³ 356.09
